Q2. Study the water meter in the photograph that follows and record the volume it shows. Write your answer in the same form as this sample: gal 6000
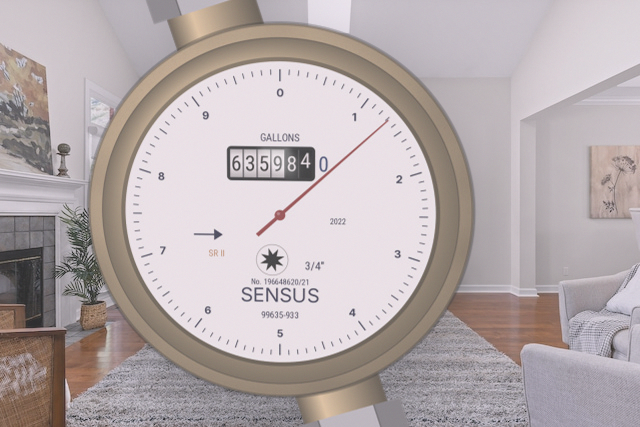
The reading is gal 6359841.3
